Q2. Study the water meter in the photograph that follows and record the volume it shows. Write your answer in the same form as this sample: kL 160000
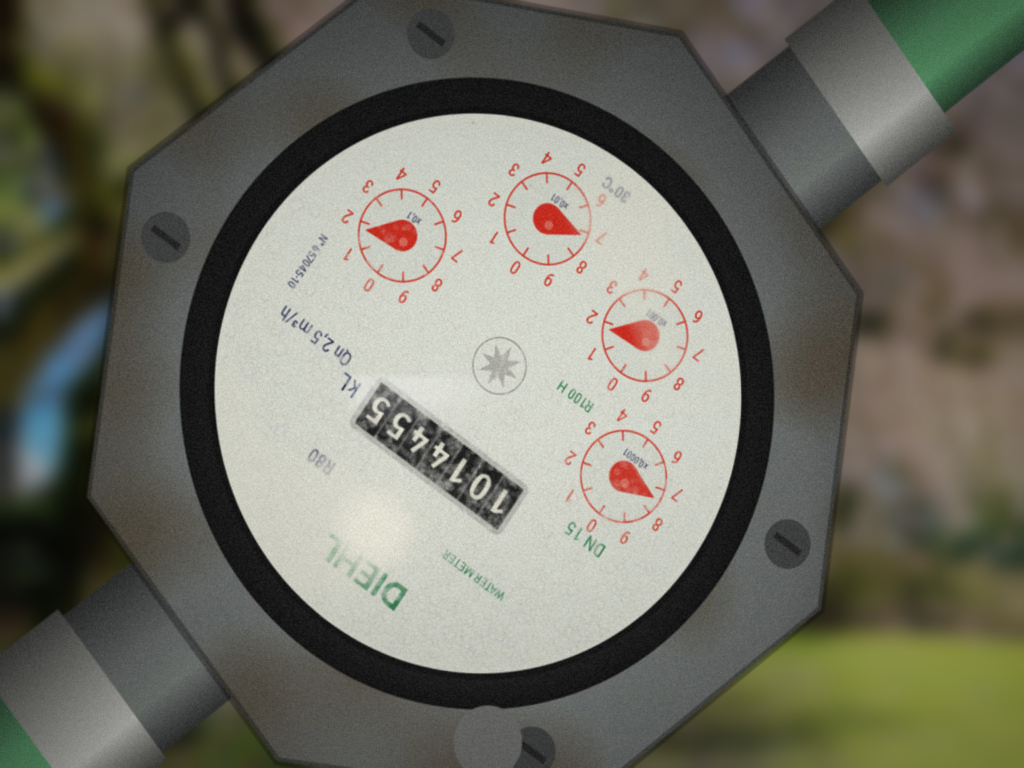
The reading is kL 1014455.1717
